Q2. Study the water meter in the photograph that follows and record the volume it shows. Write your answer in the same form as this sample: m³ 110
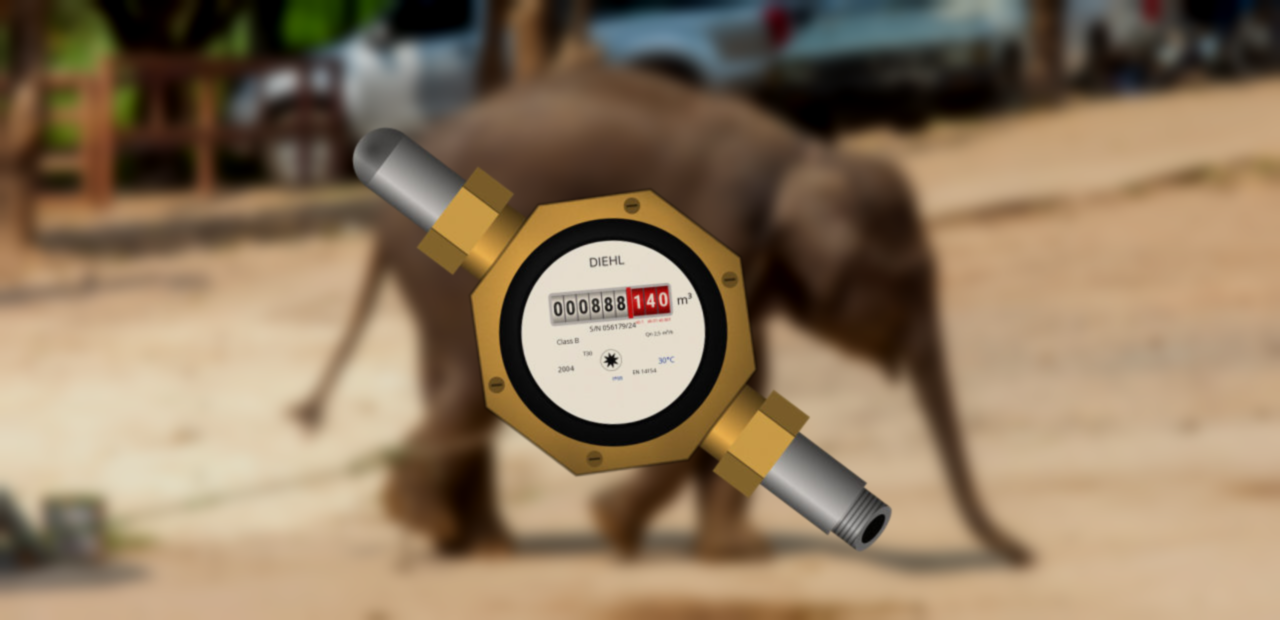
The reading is m³ 888.140
